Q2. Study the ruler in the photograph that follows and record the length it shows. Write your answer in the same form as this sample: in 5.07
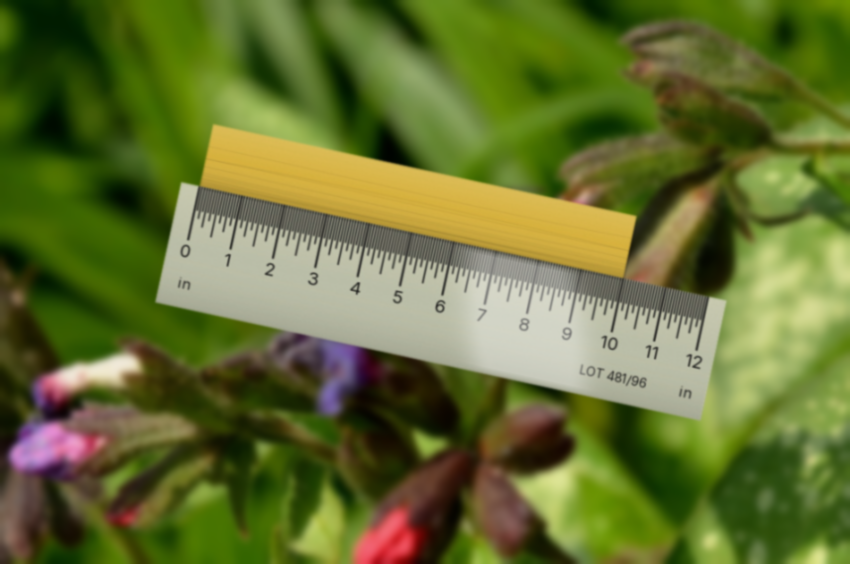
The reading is in 10
